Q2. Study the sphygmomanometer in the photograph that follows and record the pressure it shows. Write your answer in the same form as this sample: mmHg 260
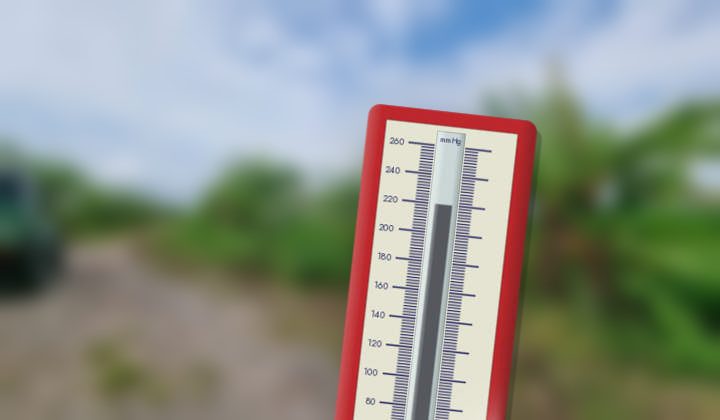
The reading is mmHg 220
